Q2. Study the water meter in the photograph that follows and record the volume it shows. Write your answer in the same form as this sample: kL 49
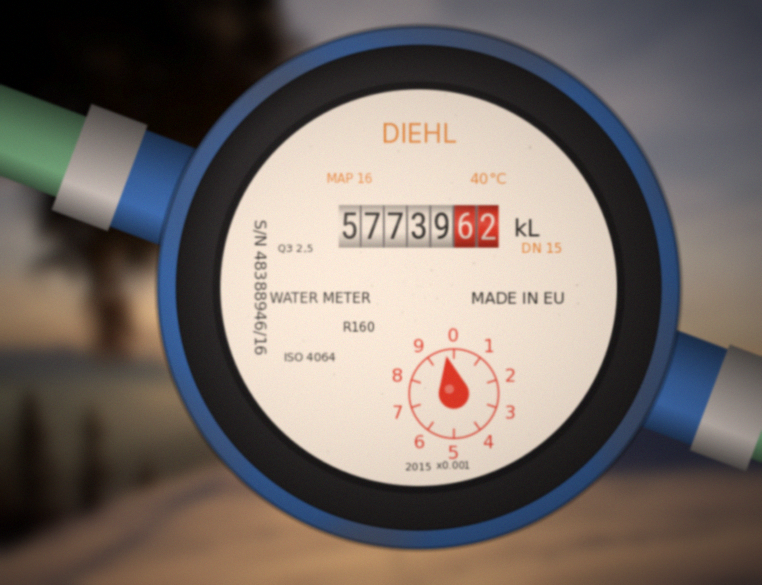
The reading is kL 57739.619
